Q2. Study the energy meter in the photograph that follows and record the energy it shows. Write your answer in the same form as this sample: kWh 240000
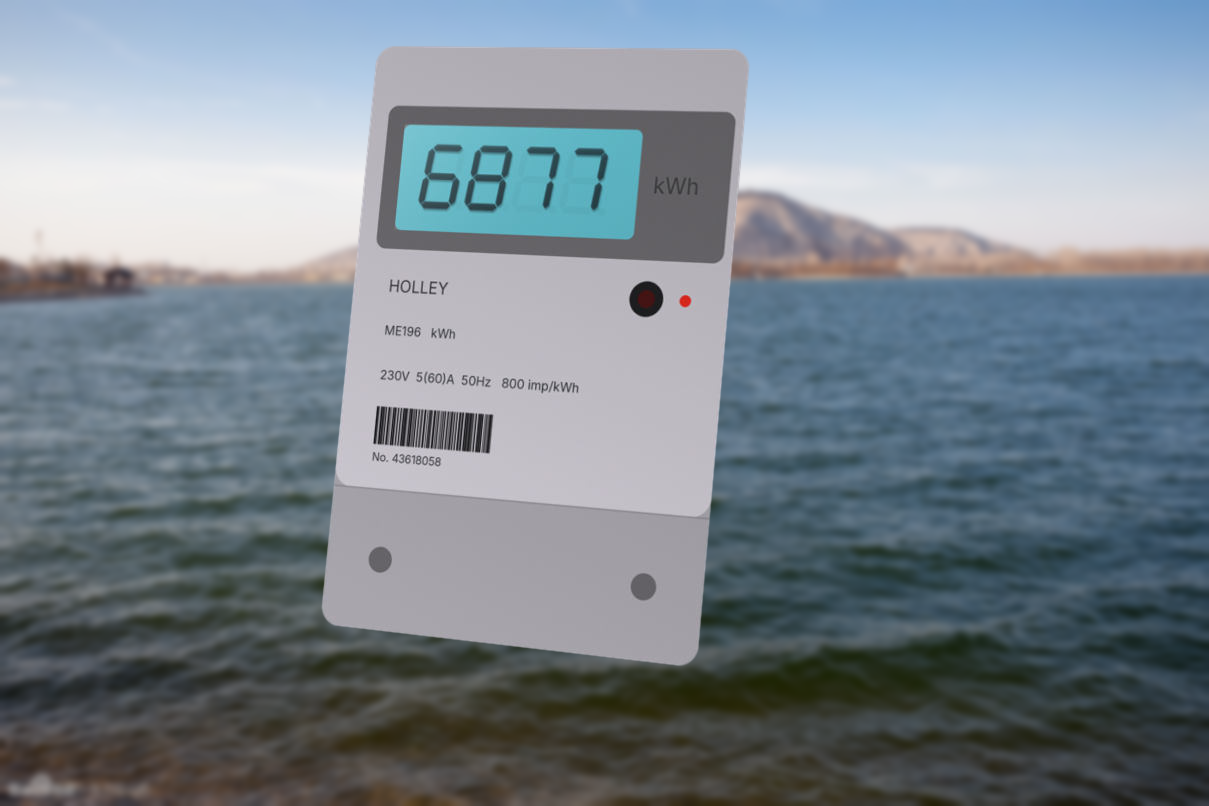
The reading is kWh 6877
